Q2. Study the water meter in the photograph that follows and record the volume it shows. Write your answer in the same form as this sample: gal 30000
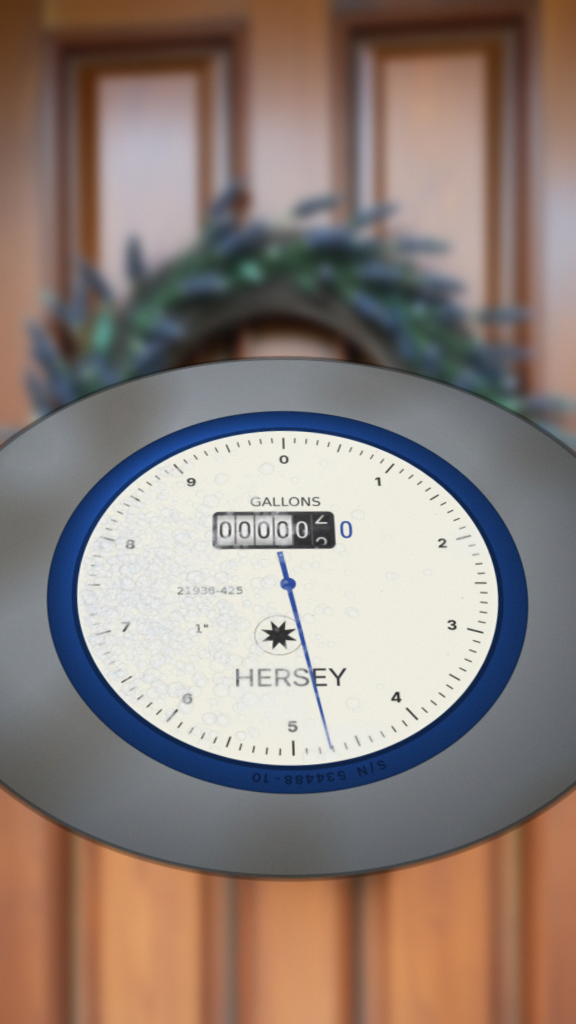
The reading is gal 24.7
